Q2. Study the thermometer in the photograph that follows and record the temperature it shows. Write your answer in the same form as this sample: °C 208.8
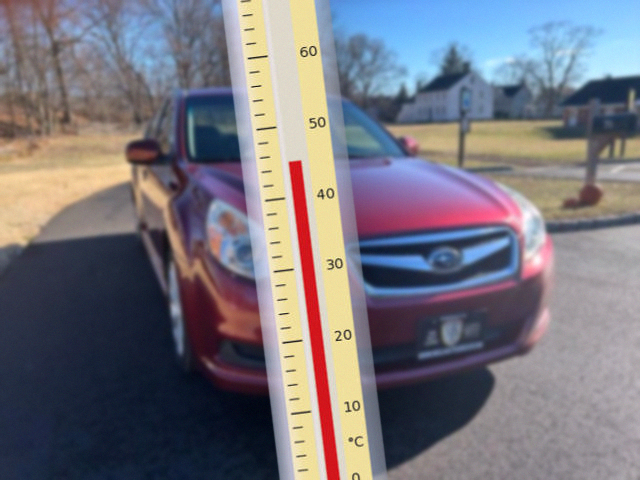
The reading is °C 45
